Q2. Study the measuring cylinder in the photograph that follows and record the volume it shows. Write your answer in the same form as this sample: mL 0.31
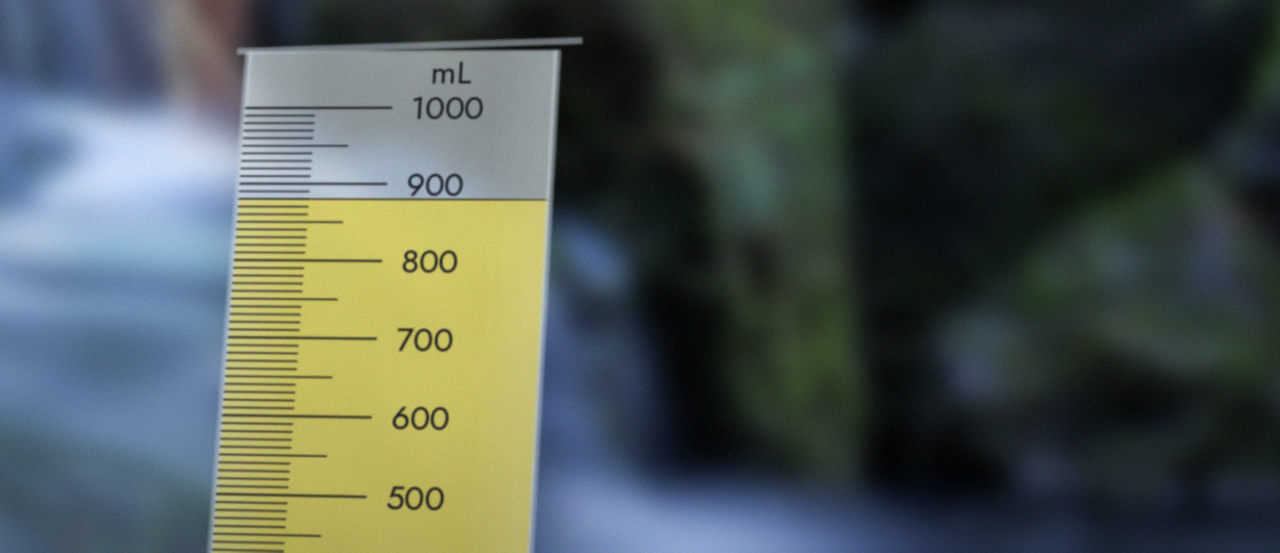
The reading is mL 880
